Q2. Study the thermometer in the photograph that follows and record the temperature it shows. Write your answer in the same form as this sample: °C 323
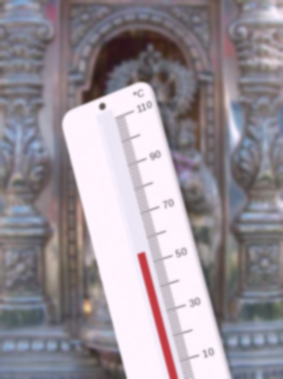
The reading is °C 55
